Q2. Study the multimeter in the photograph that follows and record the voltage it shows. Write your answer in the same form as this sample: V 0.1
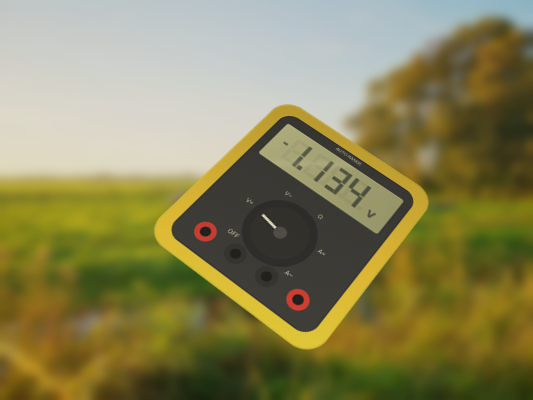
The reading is V -1.134
